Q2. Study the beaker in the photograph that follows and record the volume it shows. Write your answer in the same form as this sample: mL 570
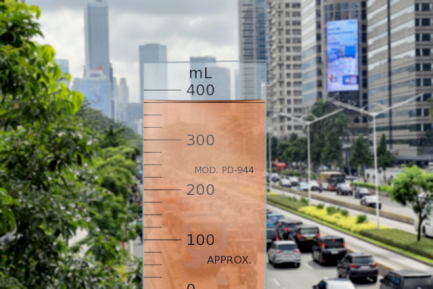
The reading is mL 375
